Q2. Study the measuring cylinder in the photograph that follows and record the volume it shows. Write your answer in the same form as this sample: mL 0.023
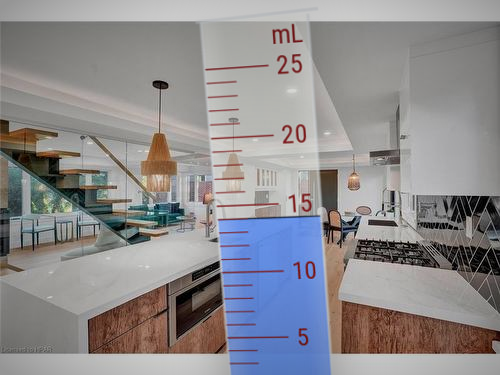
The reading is mL 14
